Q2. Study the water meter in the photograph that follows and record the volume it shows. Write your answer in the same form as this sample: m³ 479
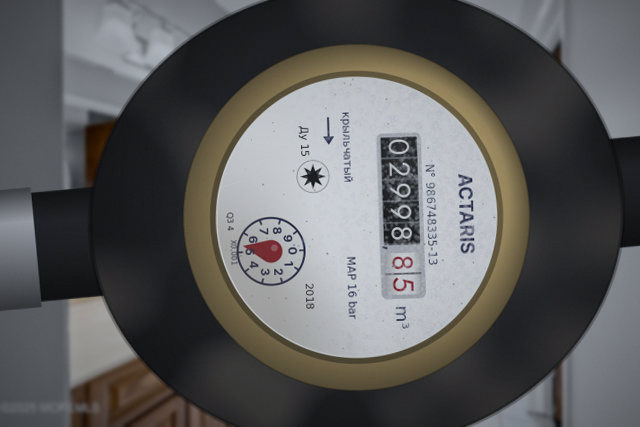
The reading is m³ 2998.855
